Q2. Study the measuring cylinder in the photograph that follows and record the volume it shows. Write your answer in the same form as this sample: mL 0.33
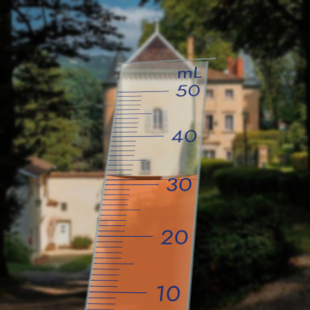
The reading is mL 31
